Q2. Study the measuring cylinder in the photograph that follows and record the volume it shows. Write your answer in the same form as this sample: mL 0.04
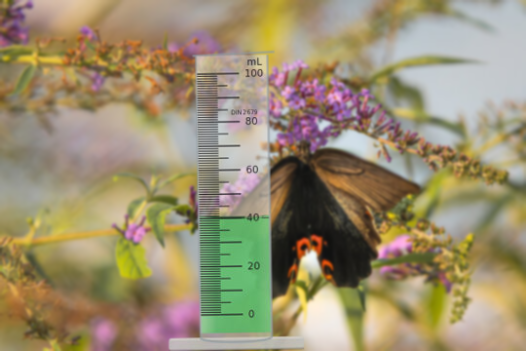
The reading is mL 40
